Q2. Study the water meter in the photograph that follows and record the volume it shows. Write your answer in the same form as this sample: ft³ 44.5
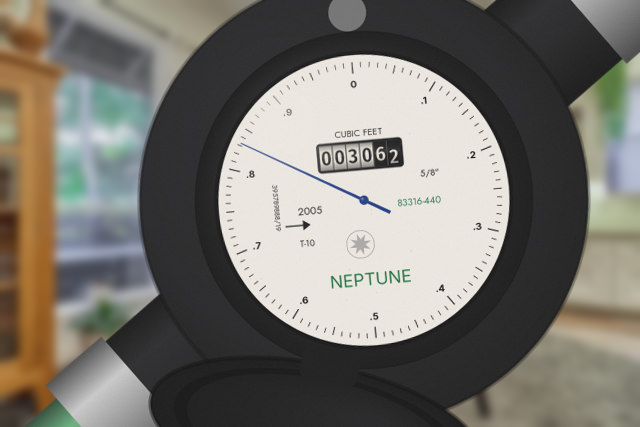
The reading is ft³ 3061.83
